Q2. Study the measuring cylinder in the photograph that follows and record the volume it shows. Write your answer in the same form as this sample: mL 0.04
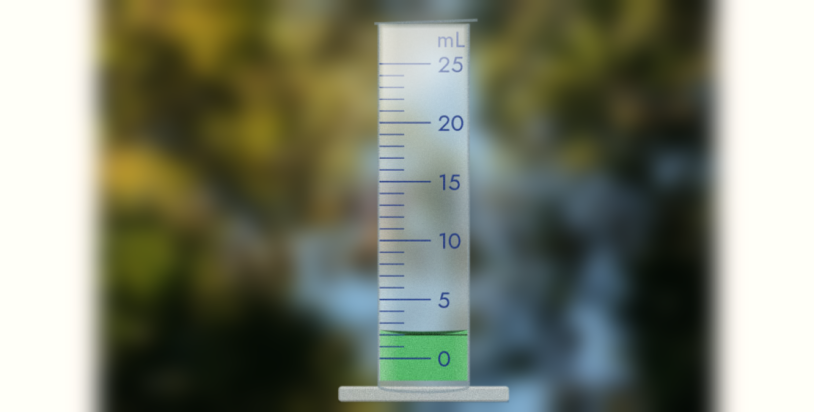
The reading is mL 2
